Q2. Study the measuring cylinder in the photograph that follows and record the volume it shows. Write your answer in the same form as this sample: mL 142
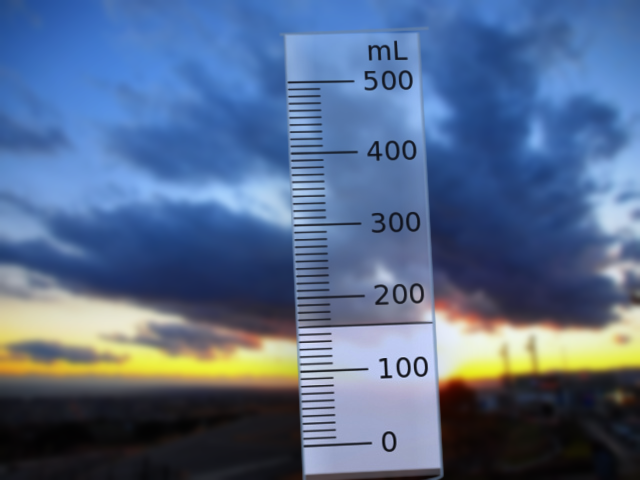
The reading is mL 160
